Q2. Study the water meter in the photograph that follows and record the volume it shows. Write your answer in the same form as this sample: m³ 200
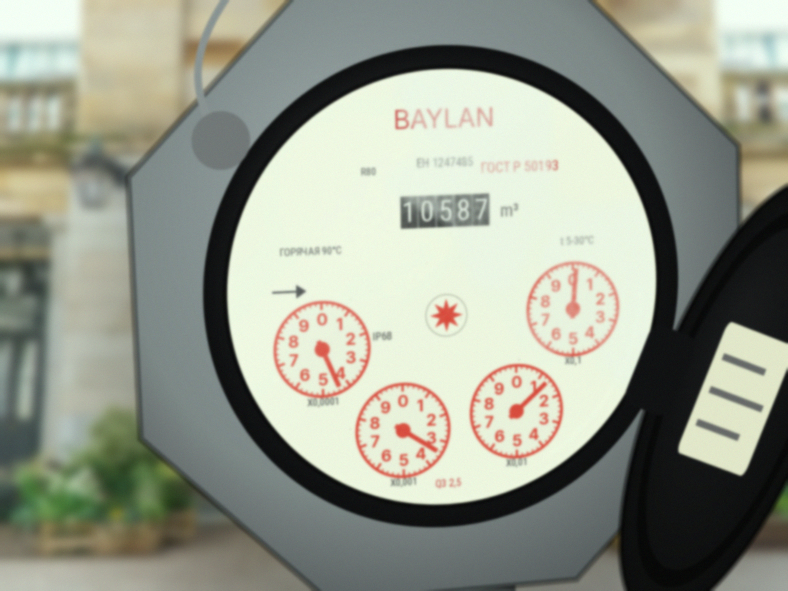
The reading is m³ 10587.0134
